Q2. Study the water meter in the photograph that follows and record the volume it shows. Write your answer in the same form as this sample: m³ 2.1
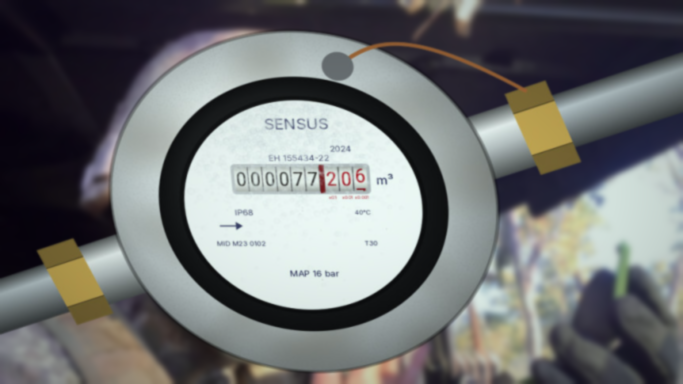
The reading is m³ 77.206
